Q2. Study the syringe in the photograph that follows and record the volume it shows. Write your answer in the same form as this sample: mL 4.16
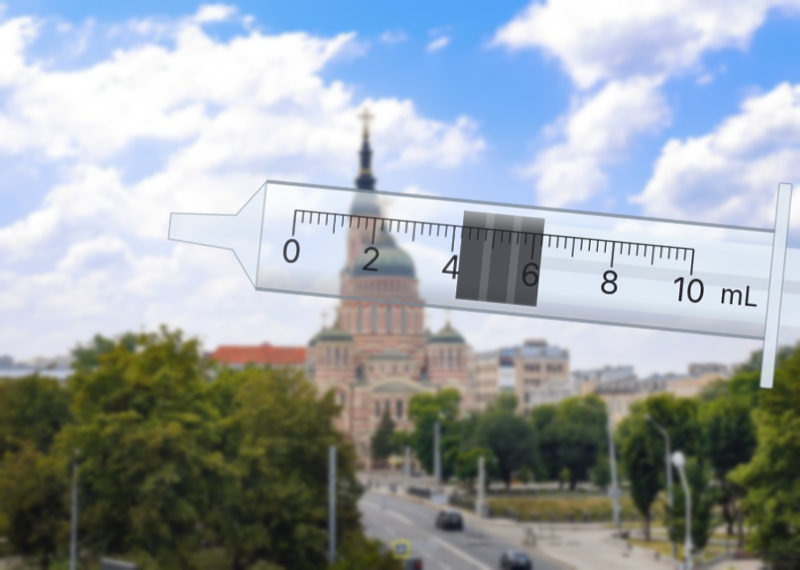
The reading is mL 4.2
